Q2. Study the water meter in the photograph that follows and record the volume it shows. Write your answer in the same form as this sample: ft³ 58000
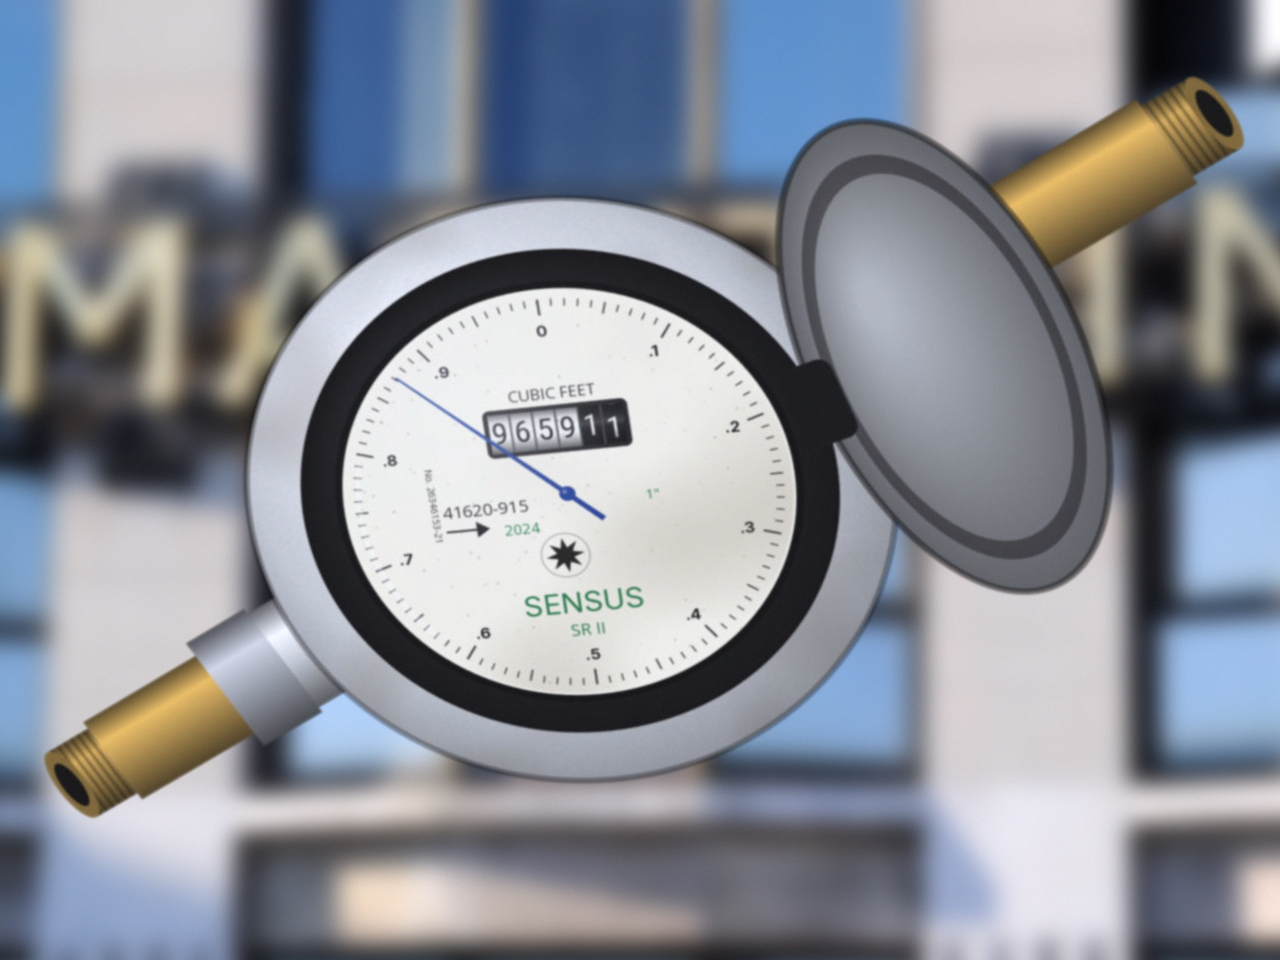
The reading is ft³ 965910.87
